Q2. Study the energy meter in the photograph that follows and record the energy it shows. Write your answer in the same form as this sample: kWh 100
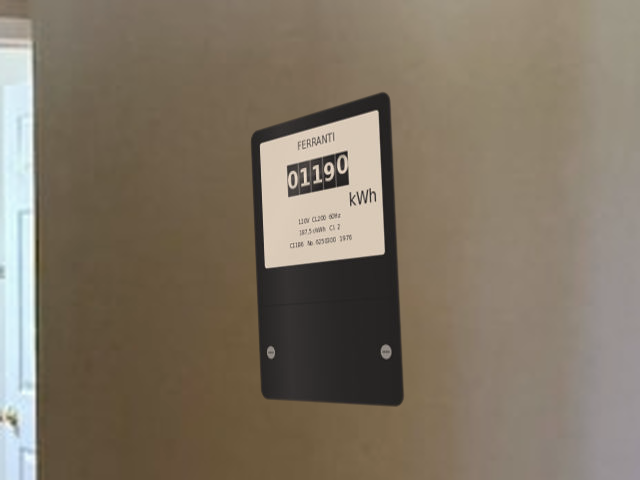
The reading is kWh 1190
